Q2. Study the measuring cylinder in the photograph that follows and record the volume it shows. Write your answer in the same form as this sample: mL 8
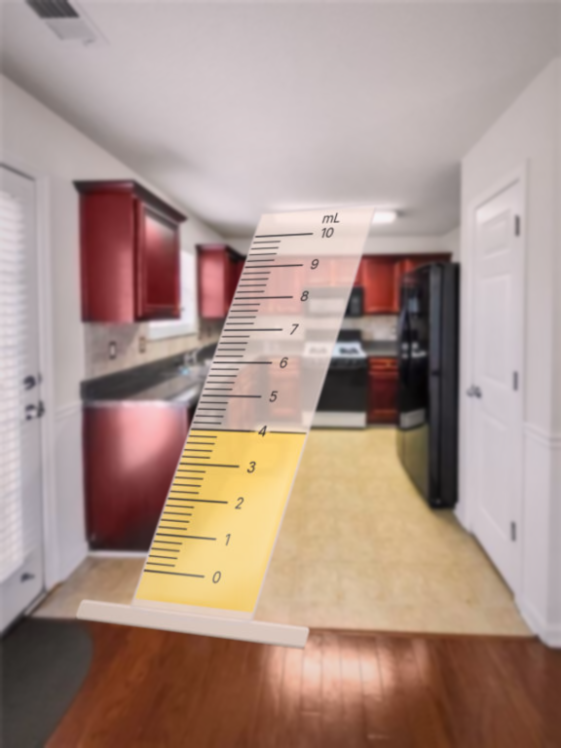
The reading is mL 4
